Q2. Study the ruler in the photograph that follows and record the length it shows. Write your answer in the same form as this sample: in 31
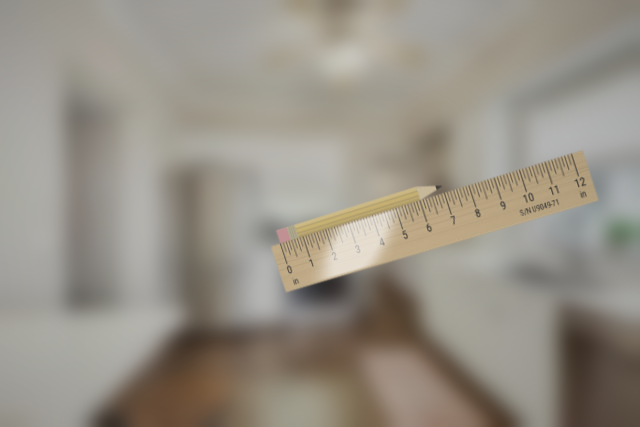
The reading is in 7
